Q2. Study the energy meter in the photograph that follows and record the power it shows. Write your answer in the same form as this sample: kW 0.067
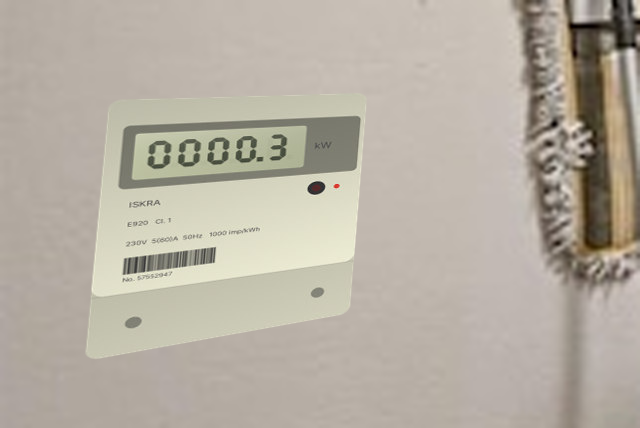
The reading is kW 0.3
